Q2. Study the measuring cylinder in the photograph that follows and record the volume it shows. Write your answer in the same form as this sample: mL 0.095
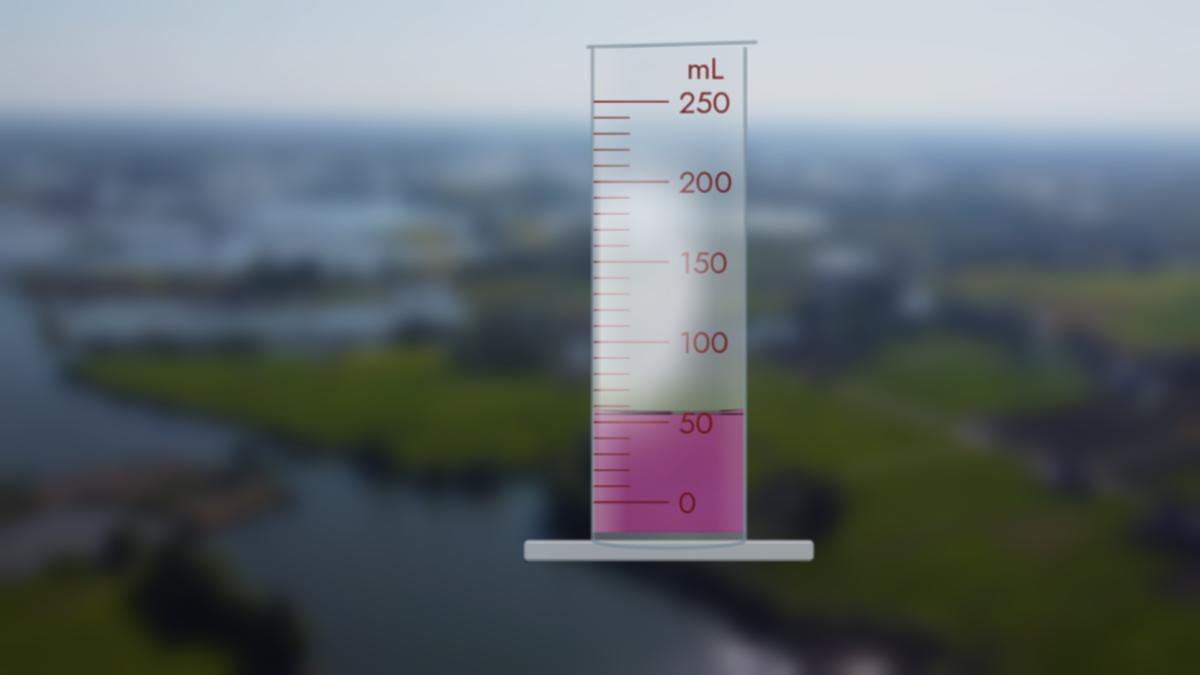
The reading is mL 55
